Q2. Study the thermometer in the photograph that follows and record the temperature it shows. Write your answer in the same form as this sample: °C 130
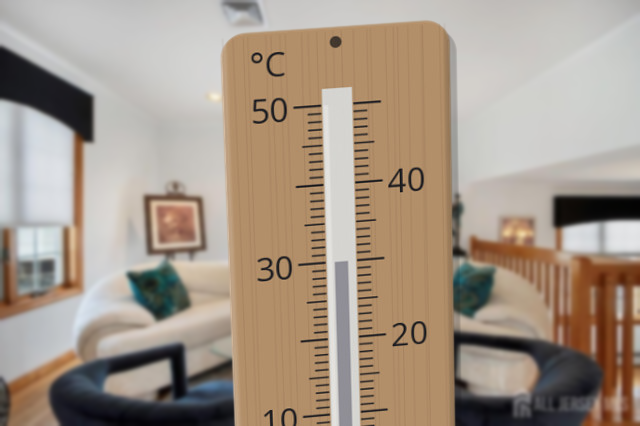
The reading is °C 30
